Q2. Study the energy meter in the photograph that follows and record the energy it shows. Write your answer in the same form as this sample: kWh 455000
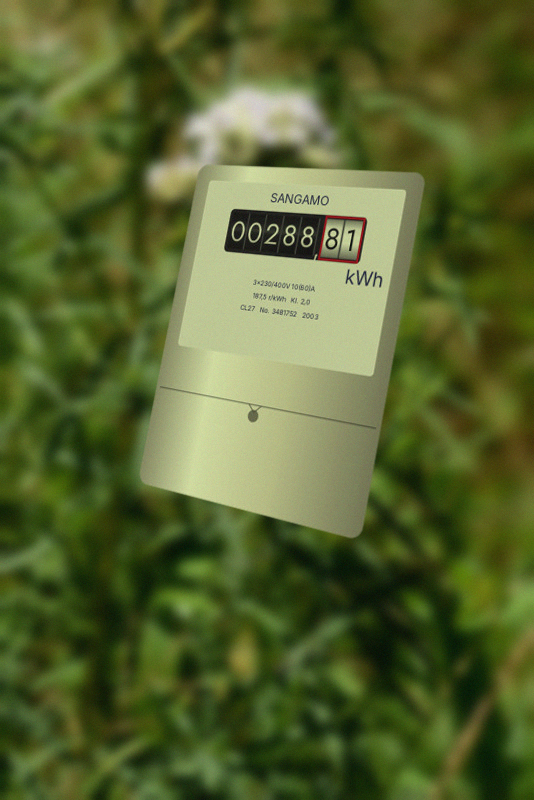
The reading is kWh 288.81
